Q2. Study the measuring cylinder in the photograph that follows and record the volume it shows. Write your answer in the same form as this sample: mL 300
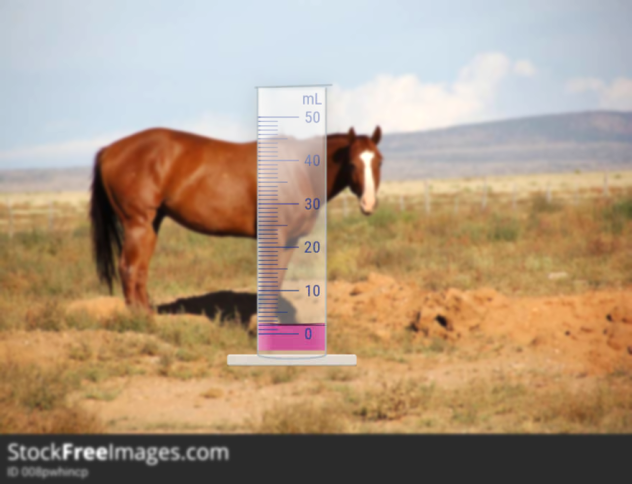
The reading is mL 2
